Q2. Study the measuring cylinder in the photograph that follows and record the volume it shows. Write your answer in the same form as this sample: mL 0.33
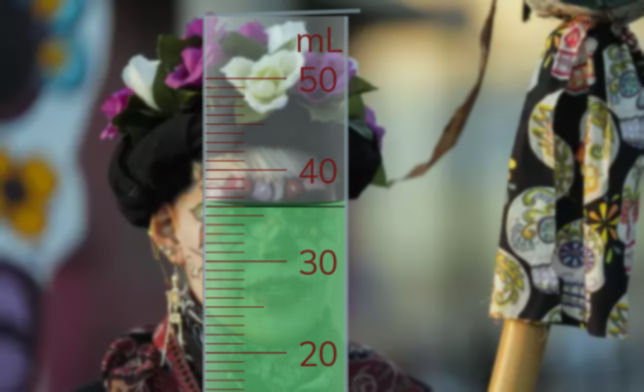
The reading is mL 36
